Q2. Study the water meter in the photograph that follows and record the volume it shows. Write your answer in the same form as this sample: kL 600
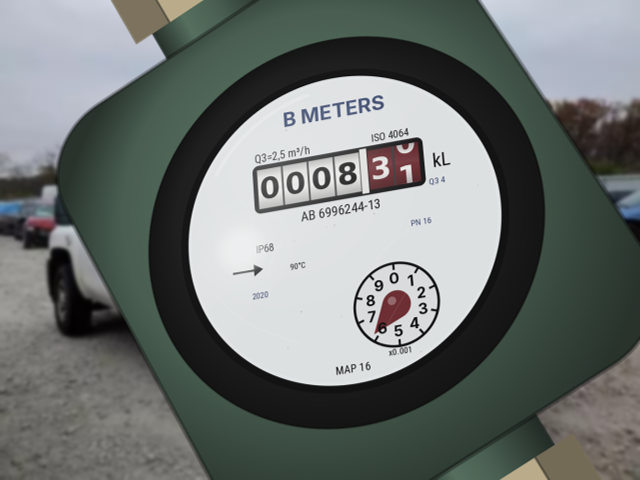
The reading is kL 8.306
